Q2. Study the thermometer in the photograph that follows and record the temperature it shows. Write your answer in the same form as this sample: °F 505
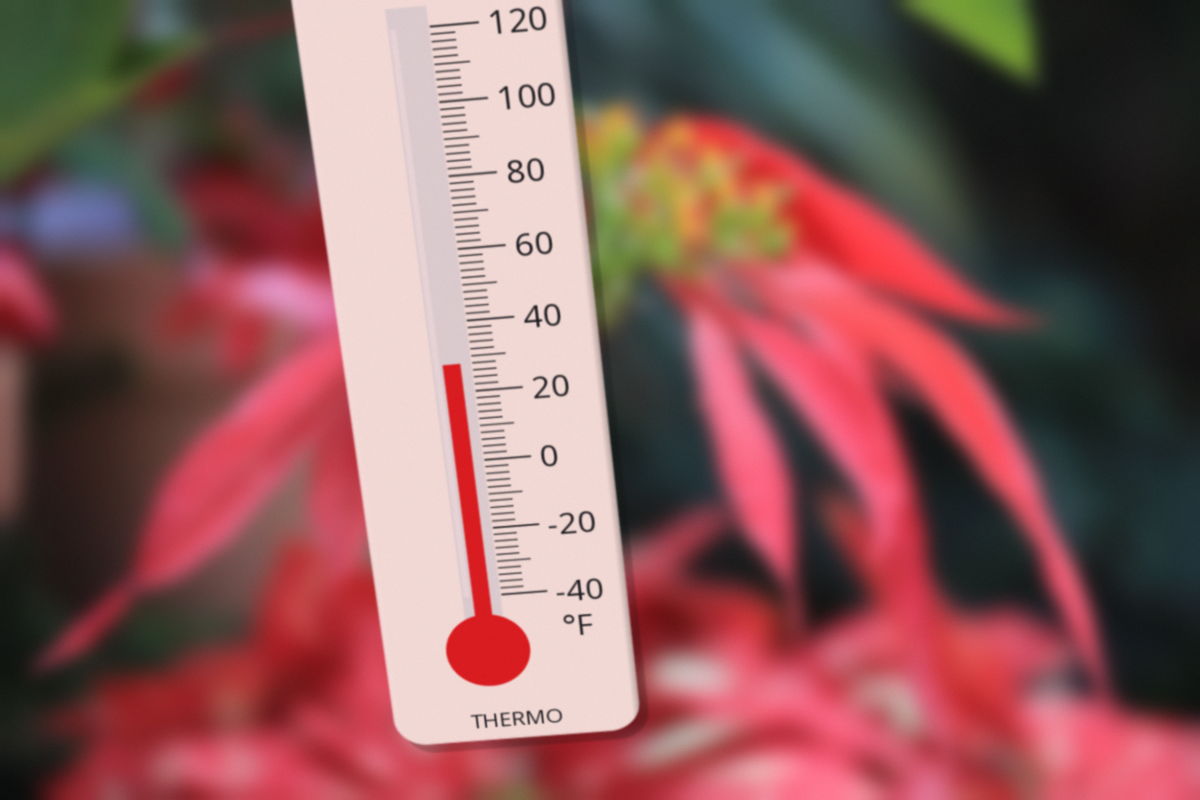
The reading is °F 28
